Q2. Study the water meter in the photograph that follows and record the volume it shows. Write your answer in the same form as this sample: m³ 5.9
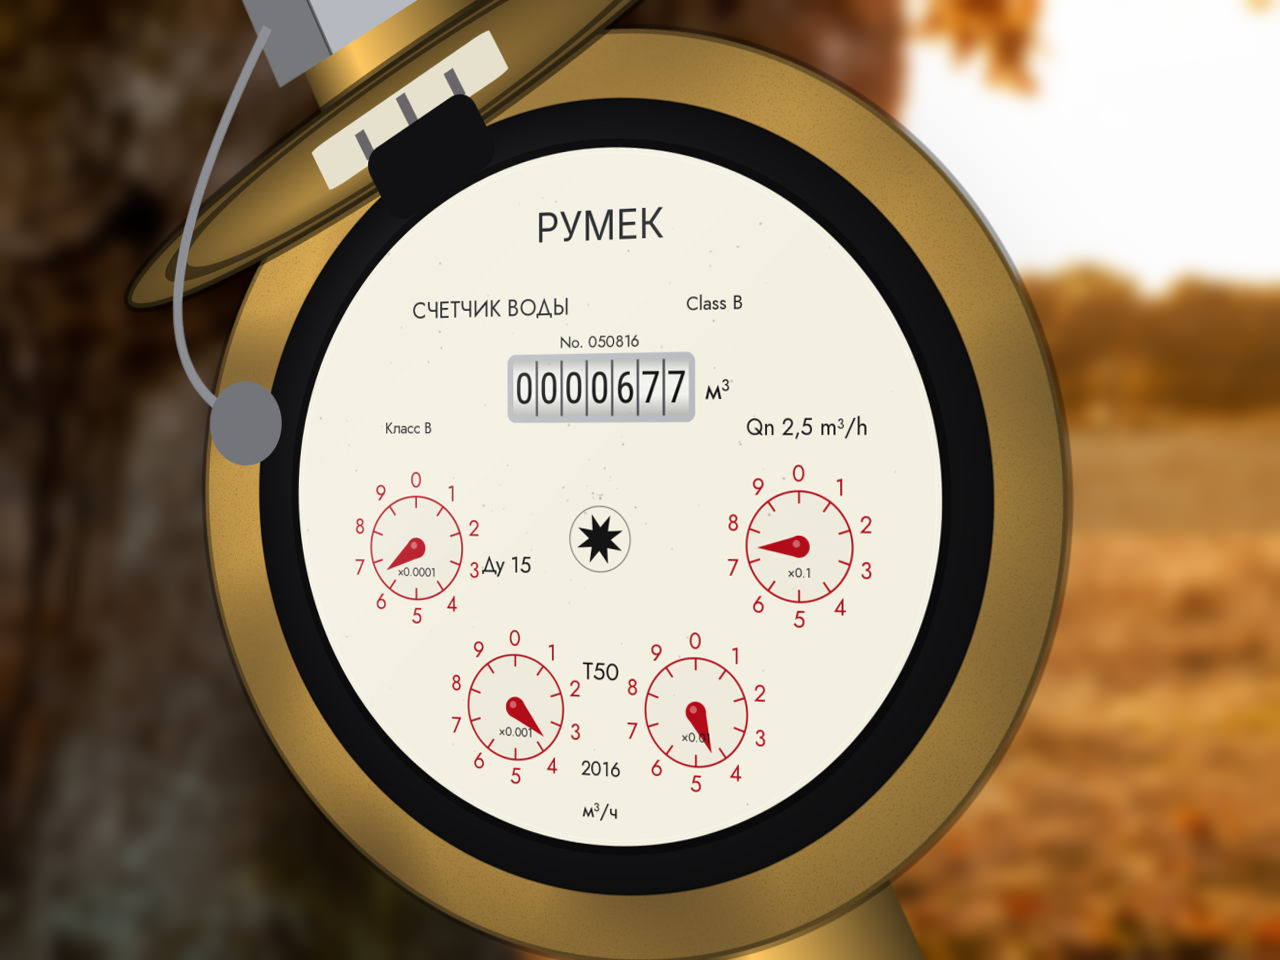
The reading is m³ 677.7436
